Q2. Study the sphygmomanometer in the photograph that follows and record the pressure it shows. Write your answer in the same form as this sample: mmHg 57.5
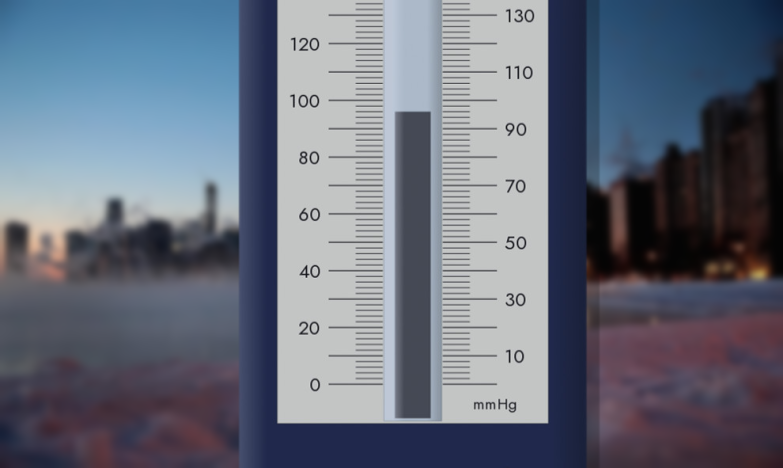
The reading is mmHg 96
